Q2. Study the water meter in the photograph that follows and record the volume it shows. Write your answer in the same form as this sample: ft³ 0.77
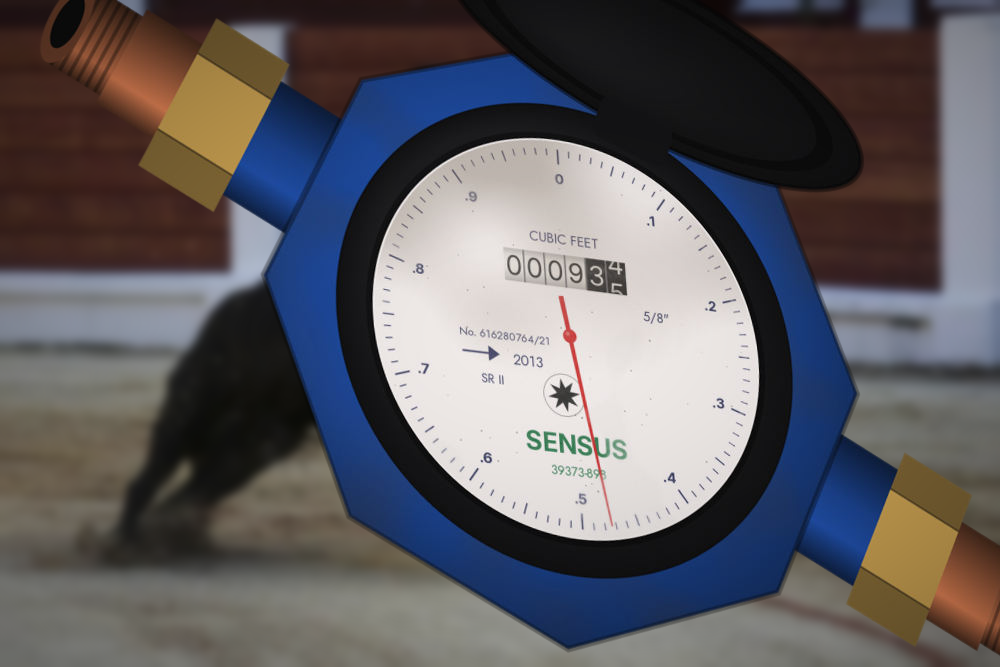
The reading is ft³ 934.47
